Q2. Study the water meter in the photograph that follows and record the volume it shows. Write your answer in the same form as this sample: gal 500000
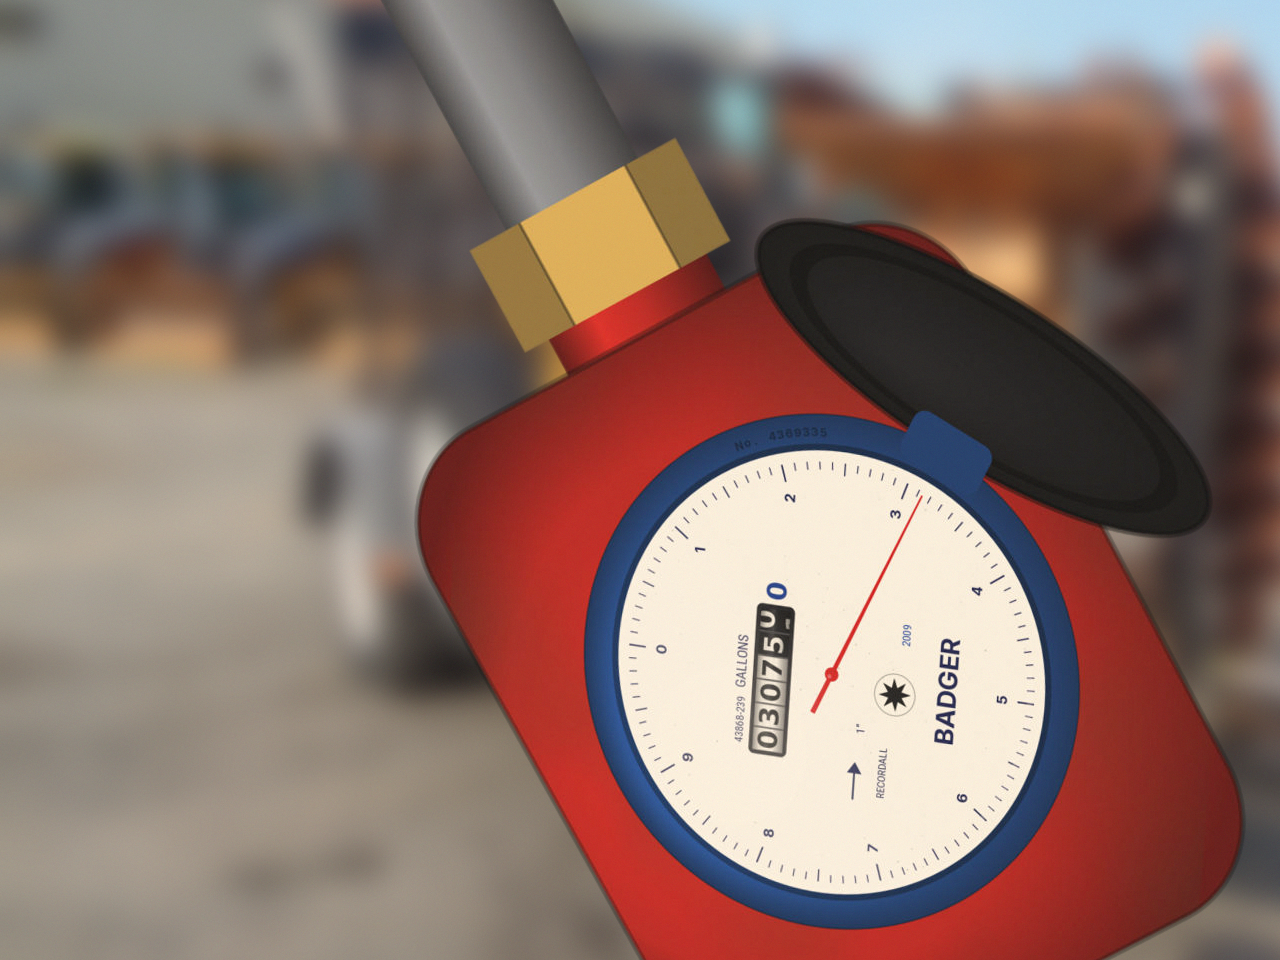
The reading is gal 307503.1
